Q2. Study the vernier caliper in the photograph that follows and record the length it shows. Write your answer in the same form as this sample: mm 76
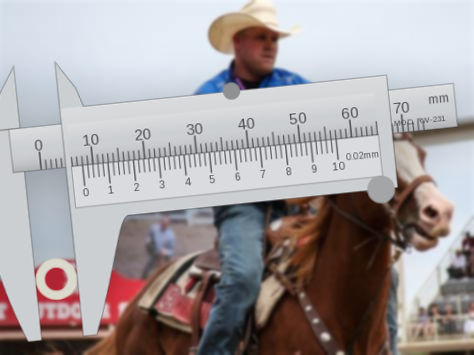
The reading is mm 8.0
